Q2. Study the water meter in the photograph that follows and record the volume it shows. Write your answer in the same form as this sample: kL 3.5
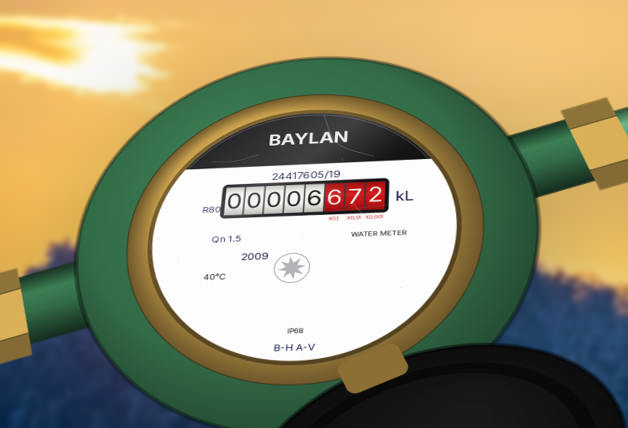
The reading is kL 6.672
